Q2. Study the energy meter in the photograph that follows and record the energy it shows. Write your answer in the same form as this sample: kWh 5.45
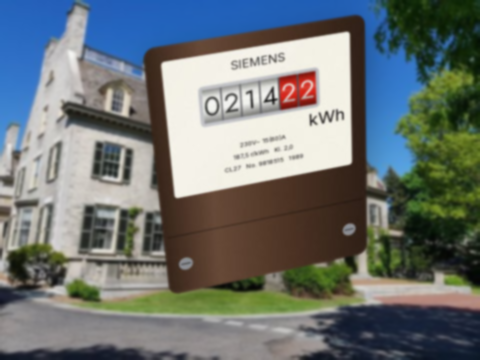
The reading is kWh 214.22
